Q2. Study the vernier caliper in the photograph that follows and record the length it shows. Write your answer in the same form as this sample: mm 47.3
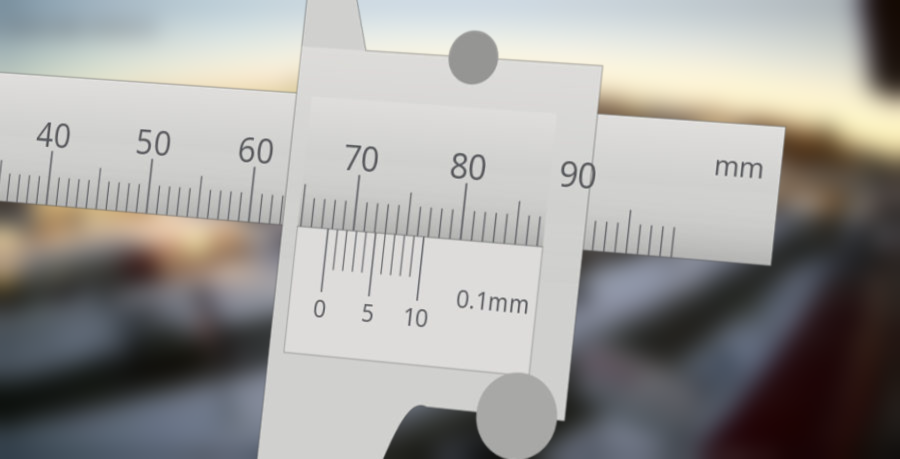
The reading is mm 67.6
